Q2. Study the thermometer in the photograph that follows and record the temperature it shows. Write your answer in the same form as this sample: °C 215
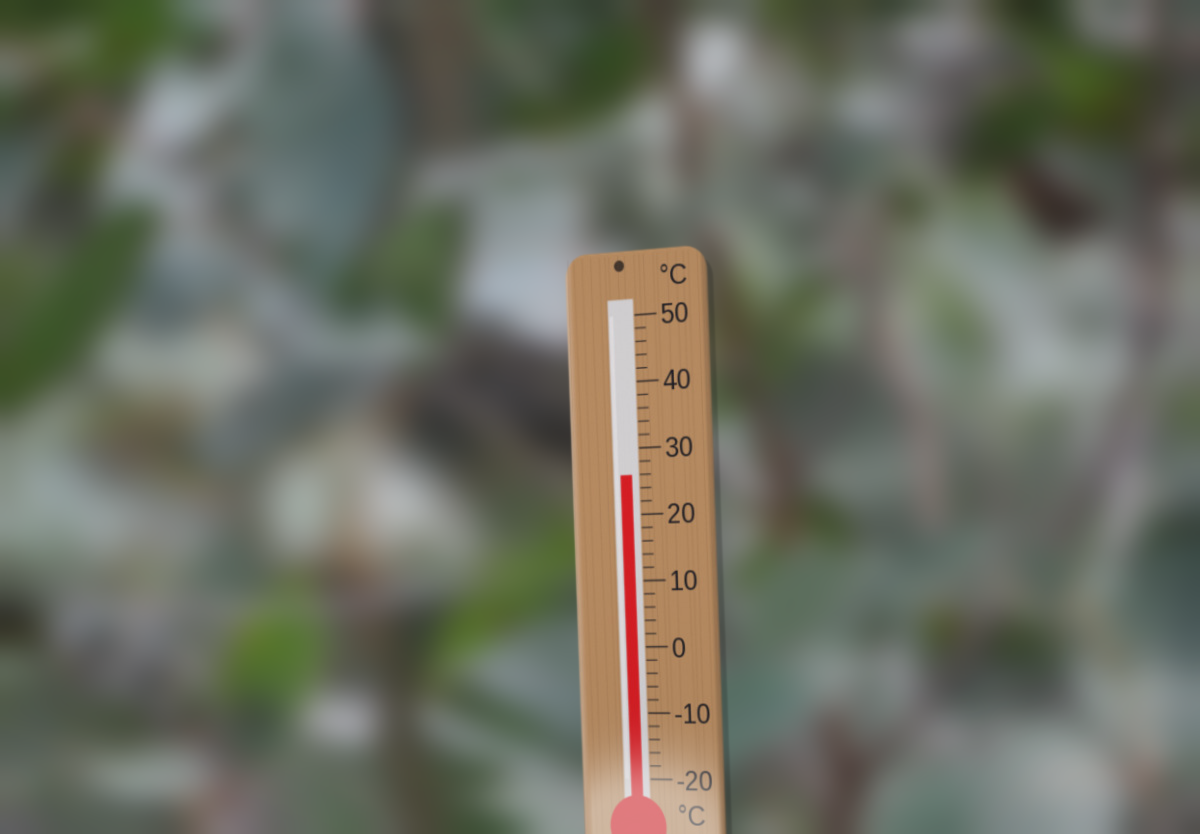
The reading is °C 26
